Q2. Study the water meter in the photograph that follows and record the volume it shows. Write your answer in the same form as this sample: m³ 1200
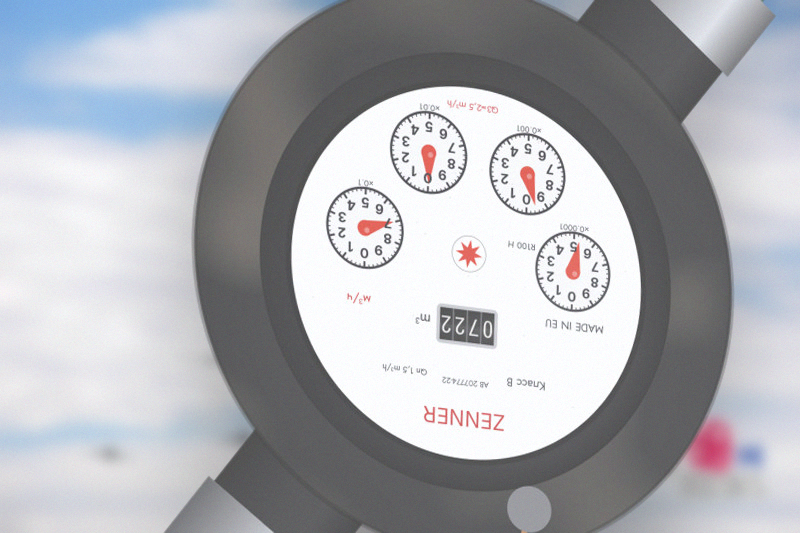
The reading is m³ 722.6995
